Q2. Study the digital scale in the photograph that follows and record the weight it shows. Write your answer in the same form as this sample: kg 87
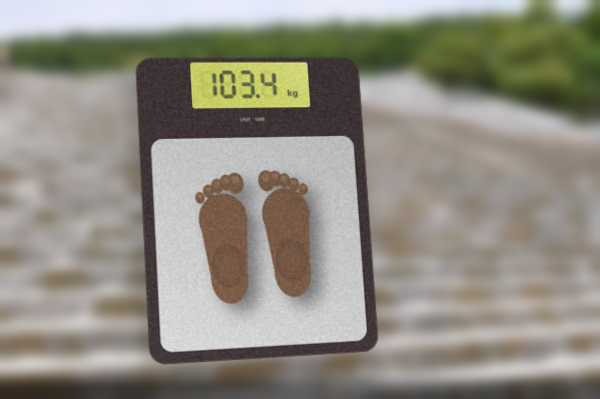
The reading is kg 103.4
